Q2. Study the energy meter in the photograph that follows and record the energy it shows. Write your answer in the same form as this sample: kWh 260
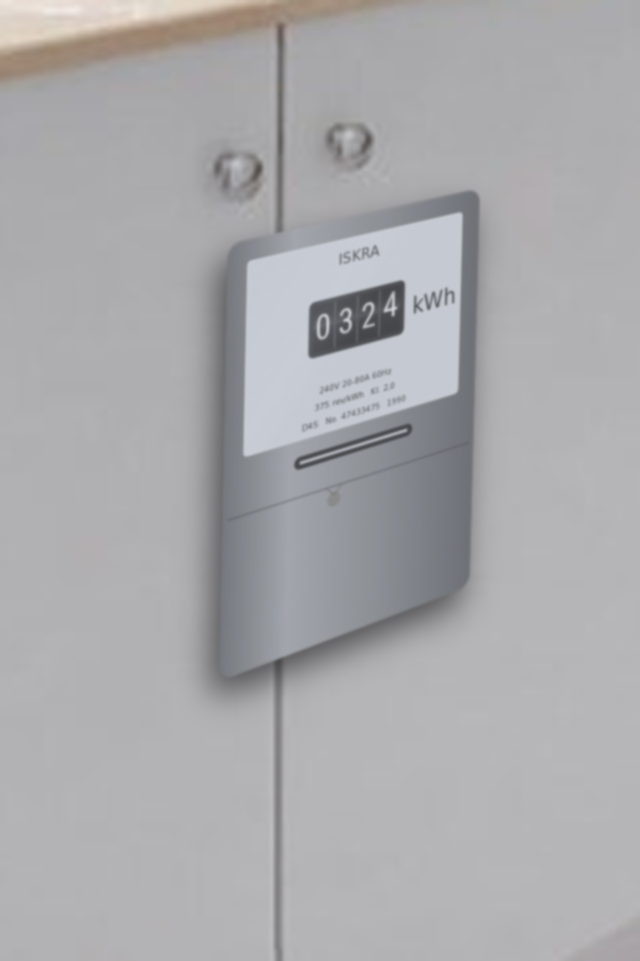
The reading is kWh 324
